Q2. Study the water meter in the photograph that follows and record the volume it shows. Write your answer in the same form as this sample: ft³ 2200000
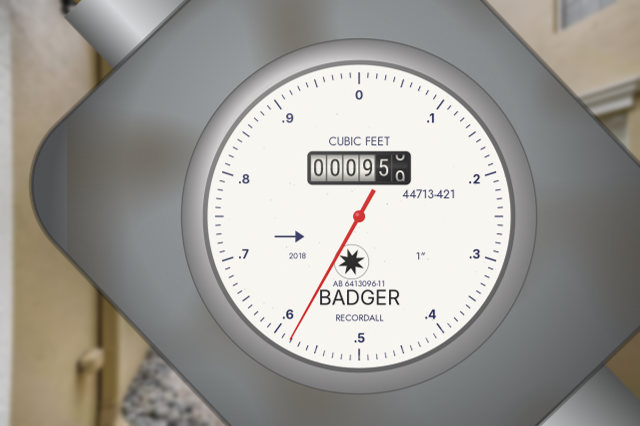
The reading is ft³ 958.58
